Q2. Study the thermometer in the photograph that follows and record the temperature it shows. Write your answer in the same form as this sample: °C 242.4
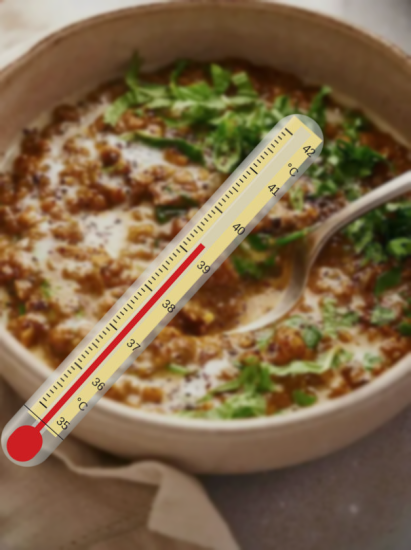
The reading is °C 39.3
